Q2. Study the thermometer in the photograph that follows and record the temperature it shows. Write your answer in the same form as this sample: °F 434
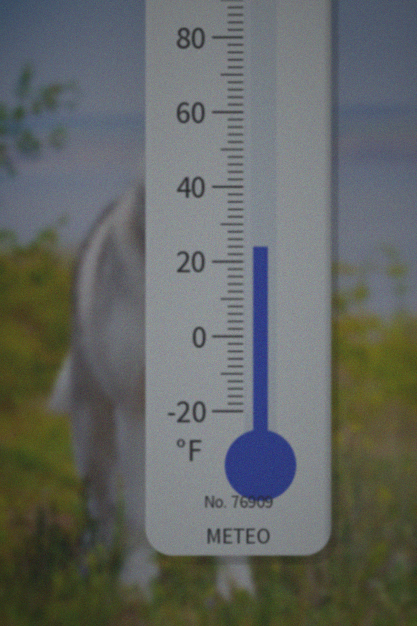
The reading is °F 24
